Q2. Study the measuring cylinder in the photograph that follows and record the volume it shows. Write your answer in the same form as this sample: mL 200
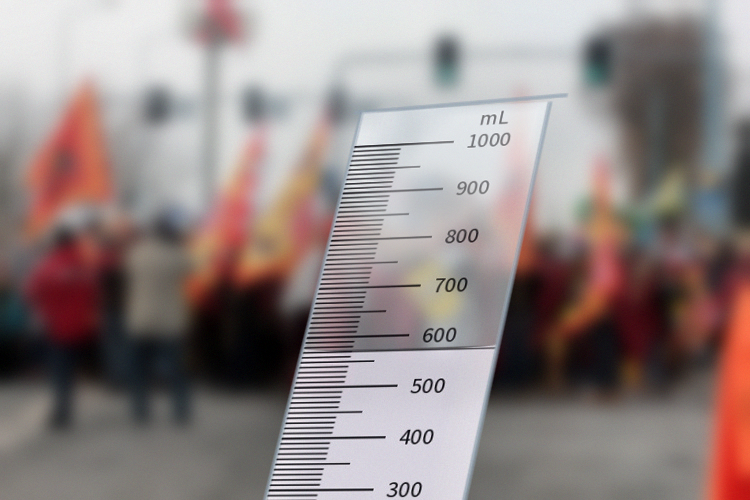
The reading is mL 570
